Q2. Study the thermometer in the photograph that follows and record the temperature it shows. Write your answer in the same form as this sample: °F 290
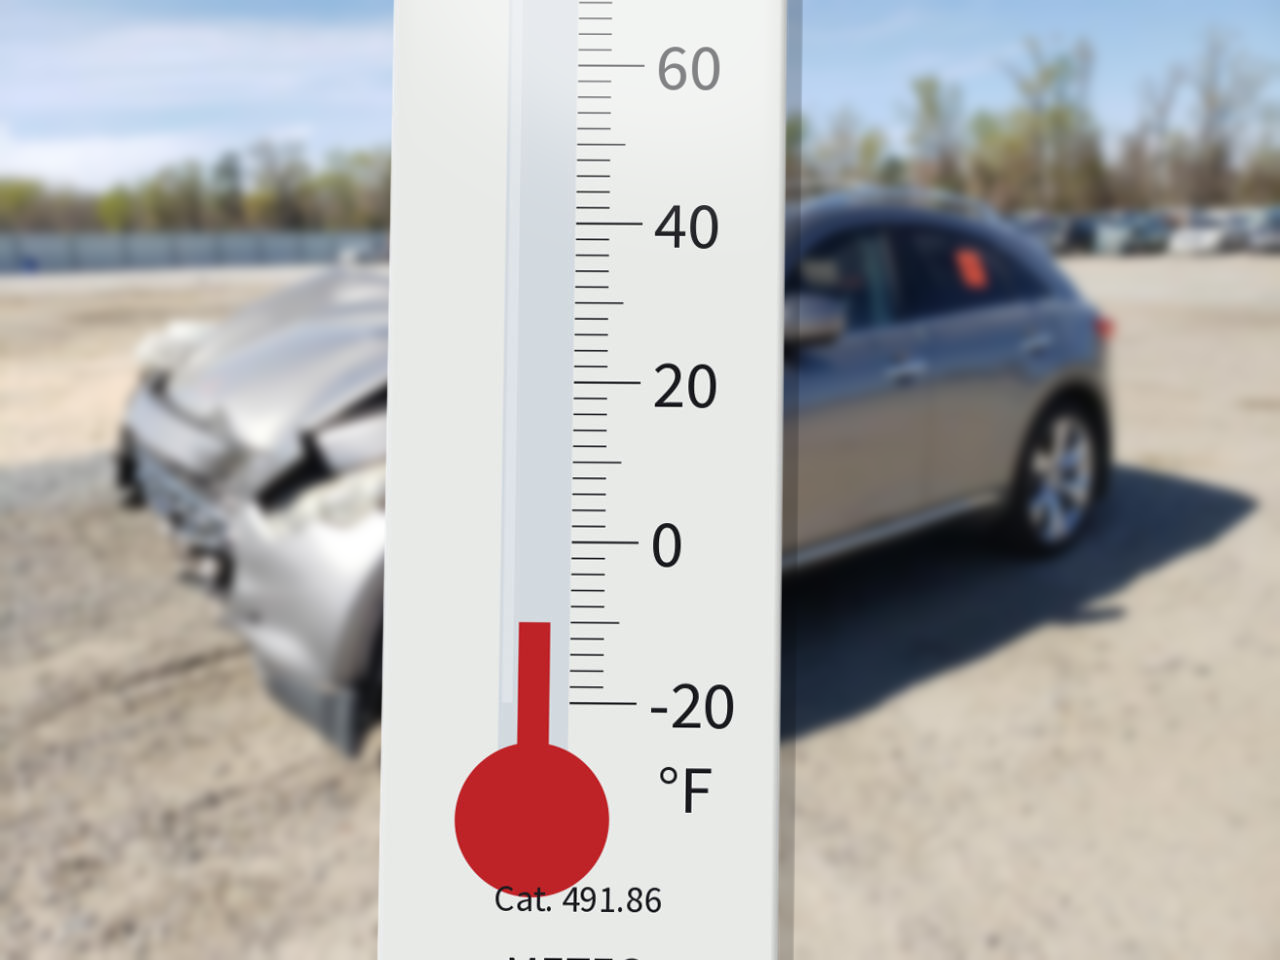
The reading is °F -10
